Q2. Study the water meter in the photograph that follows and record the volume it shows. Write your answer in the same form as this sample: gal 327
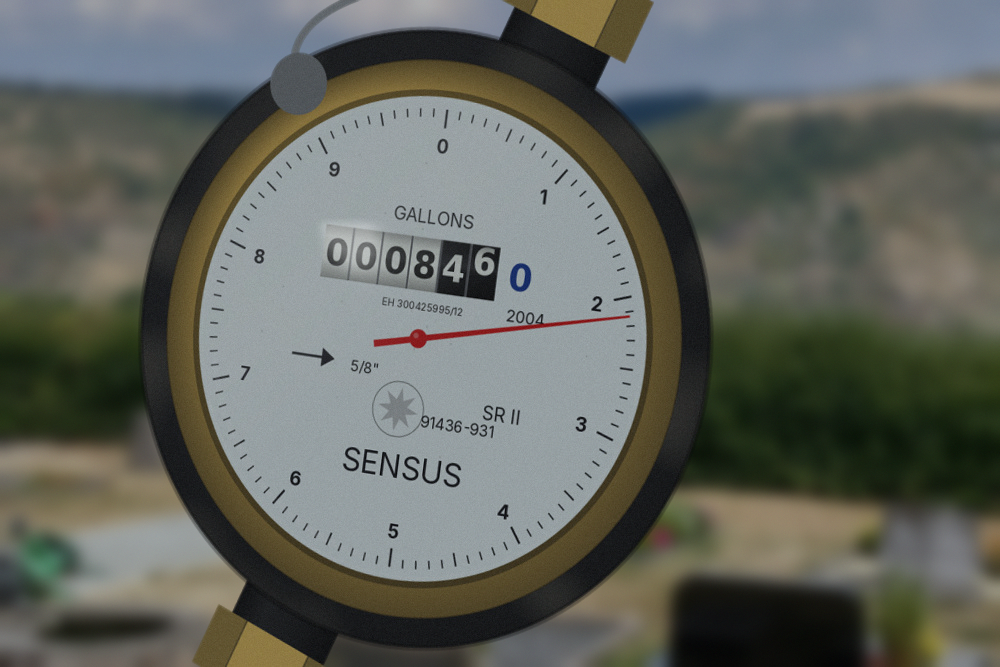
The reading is gal 8462.1
